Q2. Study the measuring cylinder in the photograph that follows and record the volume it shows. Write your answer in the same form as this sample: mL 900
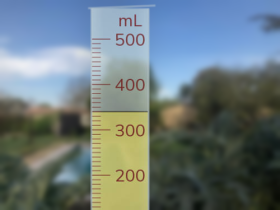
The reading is mL 340
